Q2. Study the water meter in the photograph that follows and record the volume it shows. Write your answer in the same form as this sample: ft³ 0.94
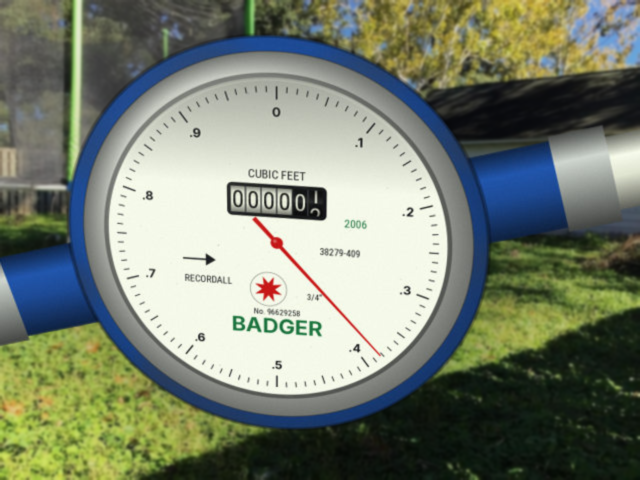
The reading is ft³ 1.38
